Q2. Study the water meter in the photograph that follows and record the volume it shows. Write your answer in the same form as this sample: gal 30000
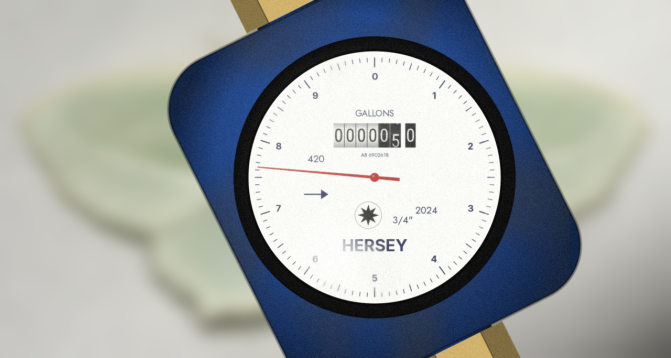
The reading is gal 47.6
